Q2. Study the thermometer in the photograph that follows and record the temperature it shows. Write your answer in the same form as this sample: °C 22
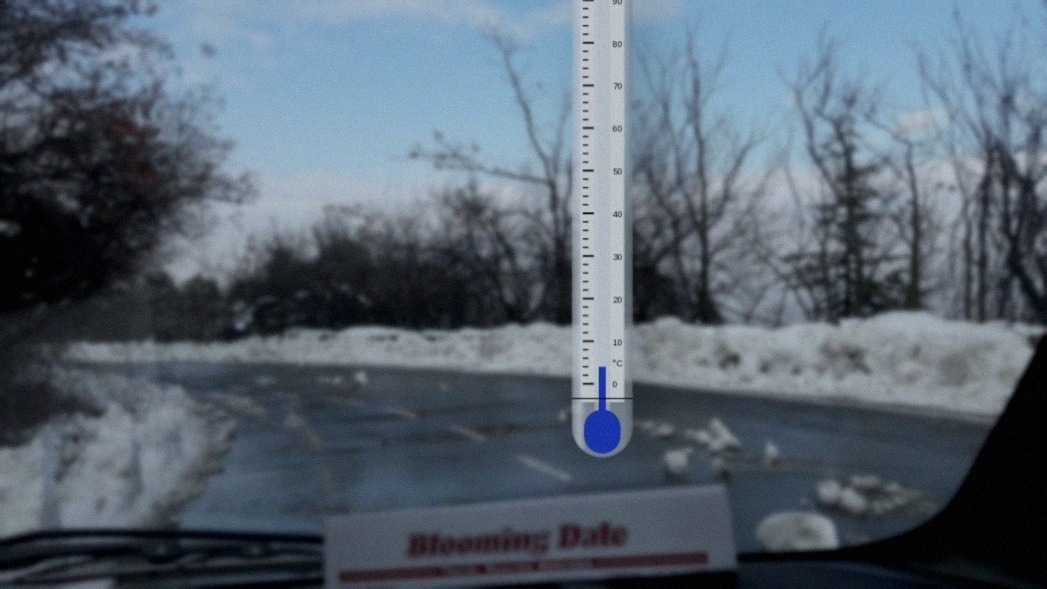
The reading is °C 4
